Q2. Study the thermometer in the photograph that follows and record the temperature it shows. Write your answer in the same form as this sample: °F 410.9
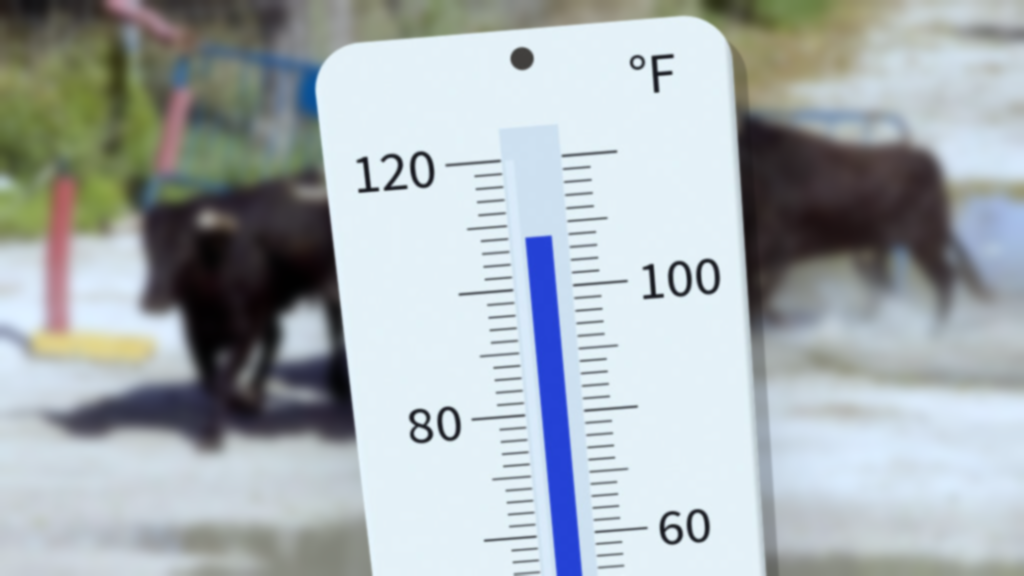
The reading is °F 108
